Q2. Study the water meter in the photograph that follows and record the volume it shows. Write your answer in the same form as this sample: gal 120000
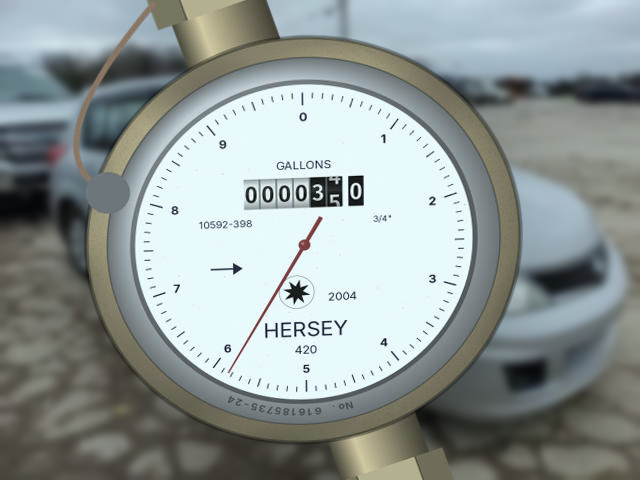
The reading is gal 345.8
